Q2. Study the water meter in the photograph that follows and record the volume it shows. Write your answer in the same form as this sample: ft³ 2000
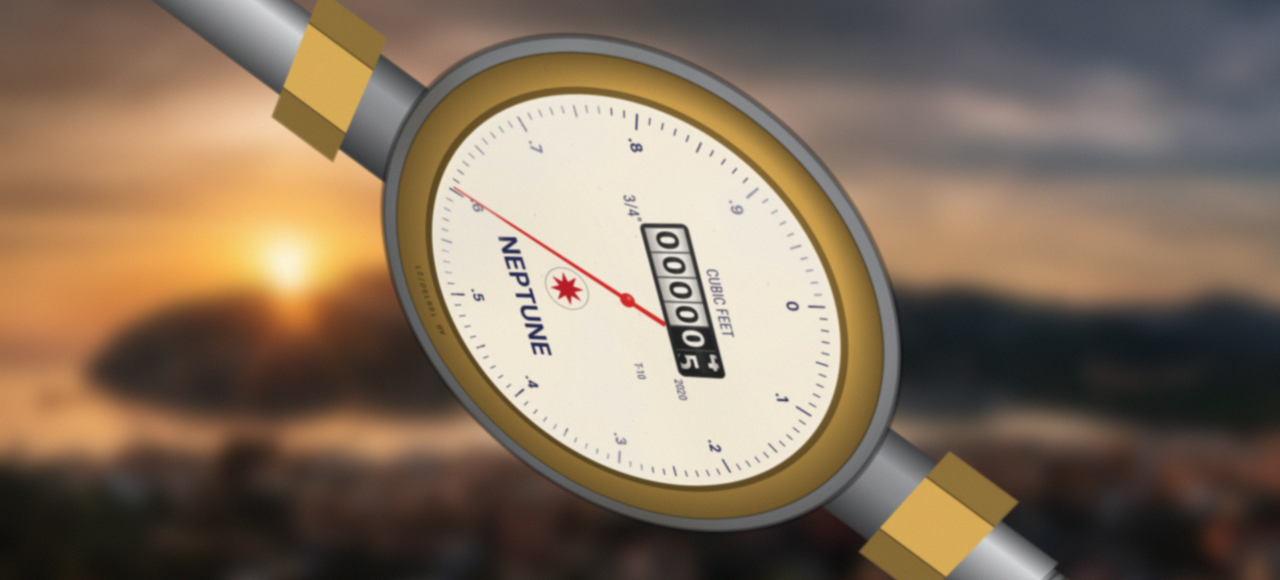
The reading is ft³ 4.60
